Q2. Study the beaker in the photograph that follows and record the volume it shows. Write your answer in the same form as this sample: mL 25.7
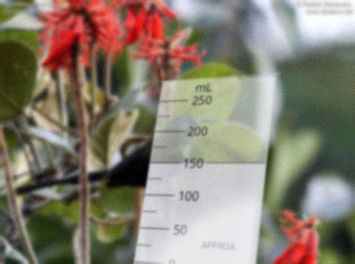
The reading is mL 150
